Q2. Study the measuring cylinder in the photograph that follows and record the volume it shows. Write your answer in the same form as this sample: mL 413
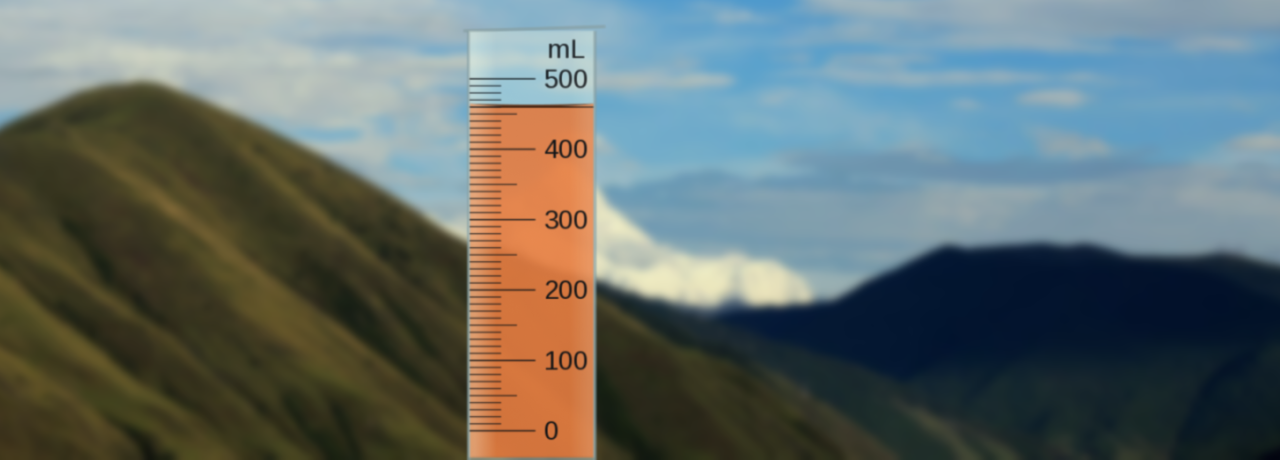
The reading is mL 460
